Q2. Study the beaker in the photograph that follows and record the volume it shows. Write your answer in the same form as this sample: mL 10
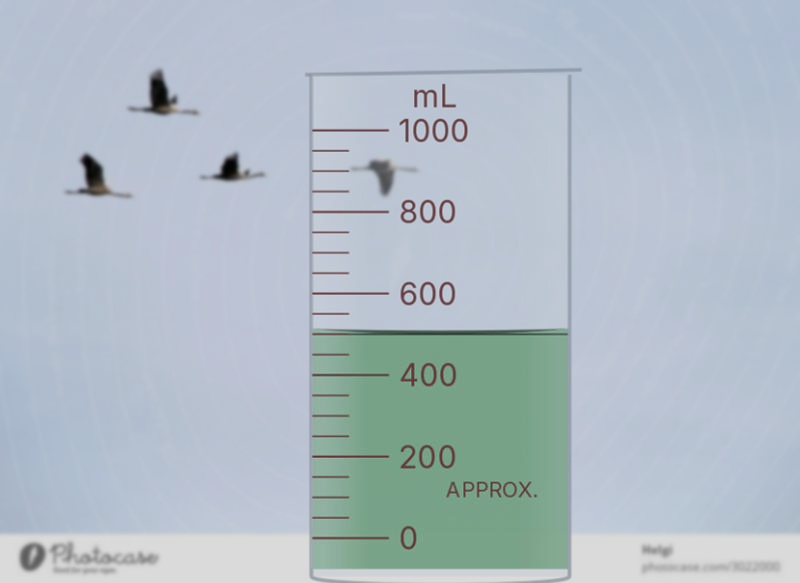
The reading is mL 500
